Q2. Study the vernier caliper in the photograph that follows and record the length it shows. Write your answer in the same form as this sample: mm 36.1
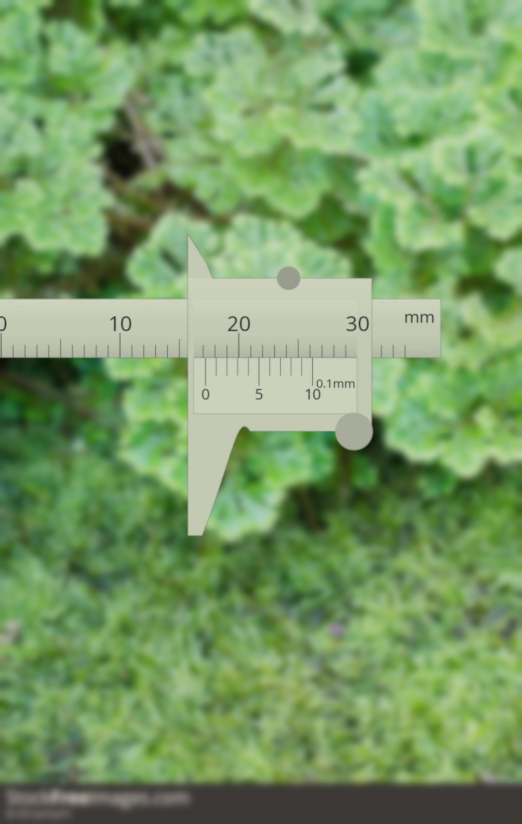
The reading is mm 17.2
